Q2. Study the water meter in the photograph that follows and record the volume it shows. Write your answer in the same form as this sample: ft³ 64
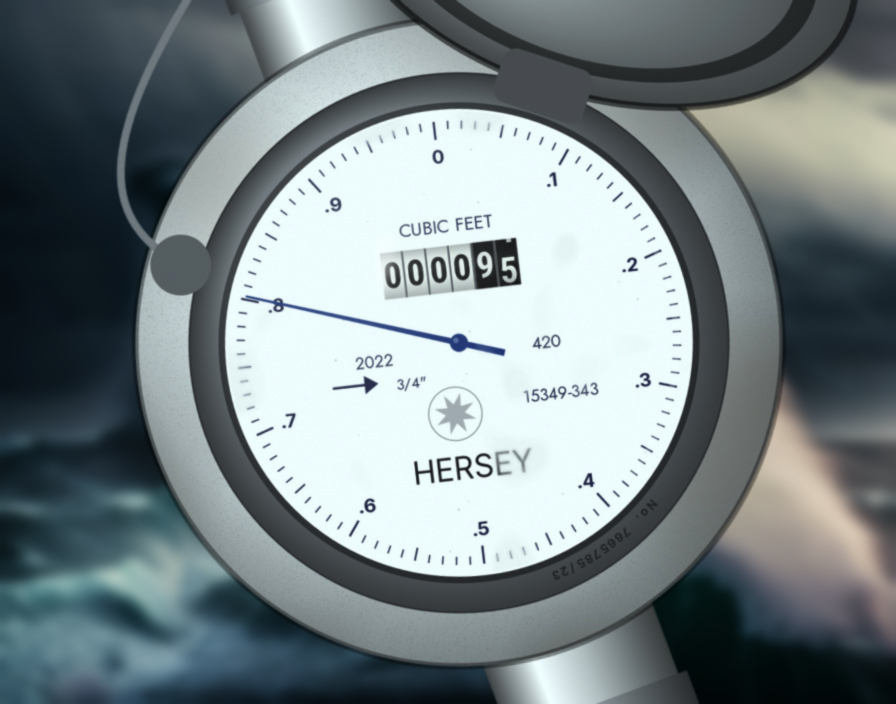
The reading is ft³ 94.80
